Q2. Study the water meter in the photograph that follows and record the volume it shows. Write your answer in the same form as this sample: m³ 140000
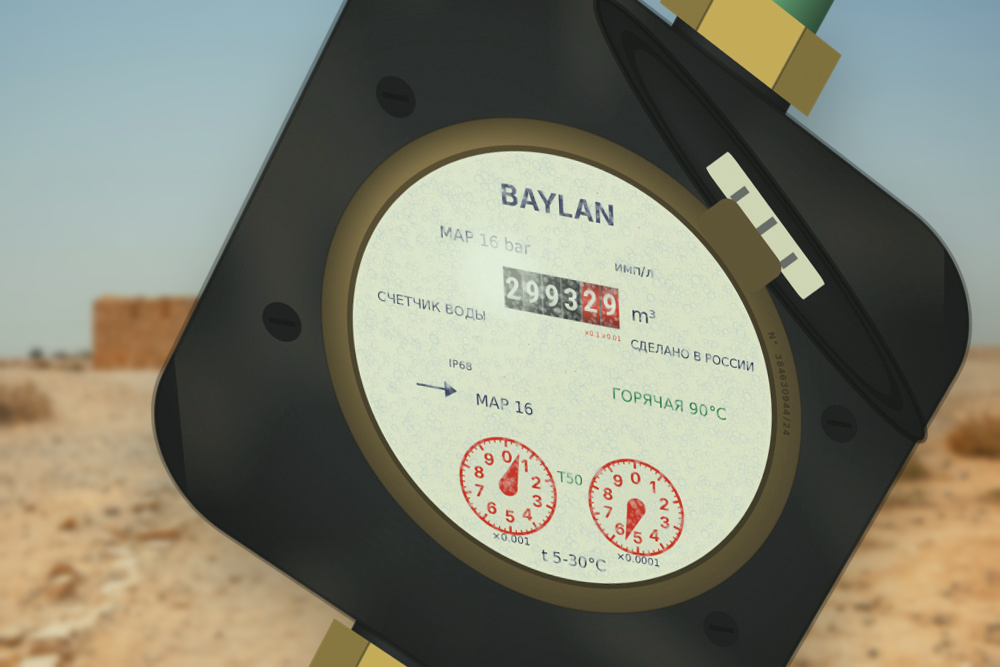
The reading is m³ 2993.2905
